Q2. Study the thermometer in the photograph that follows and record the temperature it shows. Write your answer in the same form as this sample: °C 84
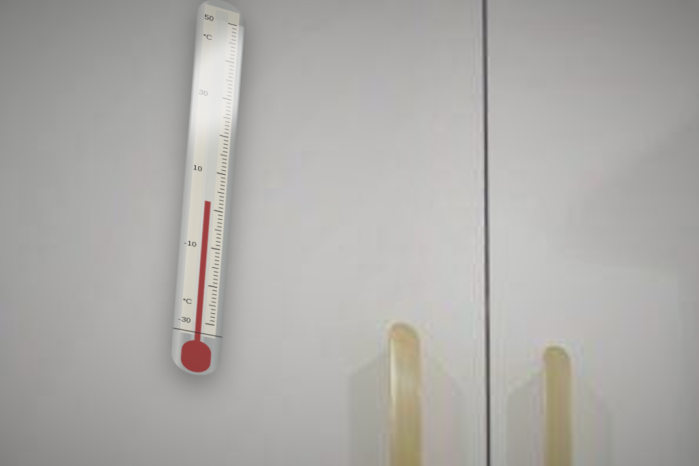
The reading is °C 2
